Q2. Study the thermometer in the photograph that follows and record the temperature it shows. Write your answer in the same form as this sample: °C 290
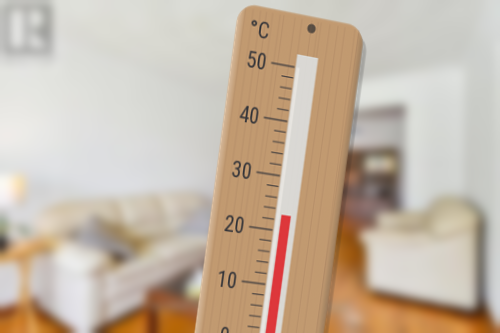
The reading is °C 23
